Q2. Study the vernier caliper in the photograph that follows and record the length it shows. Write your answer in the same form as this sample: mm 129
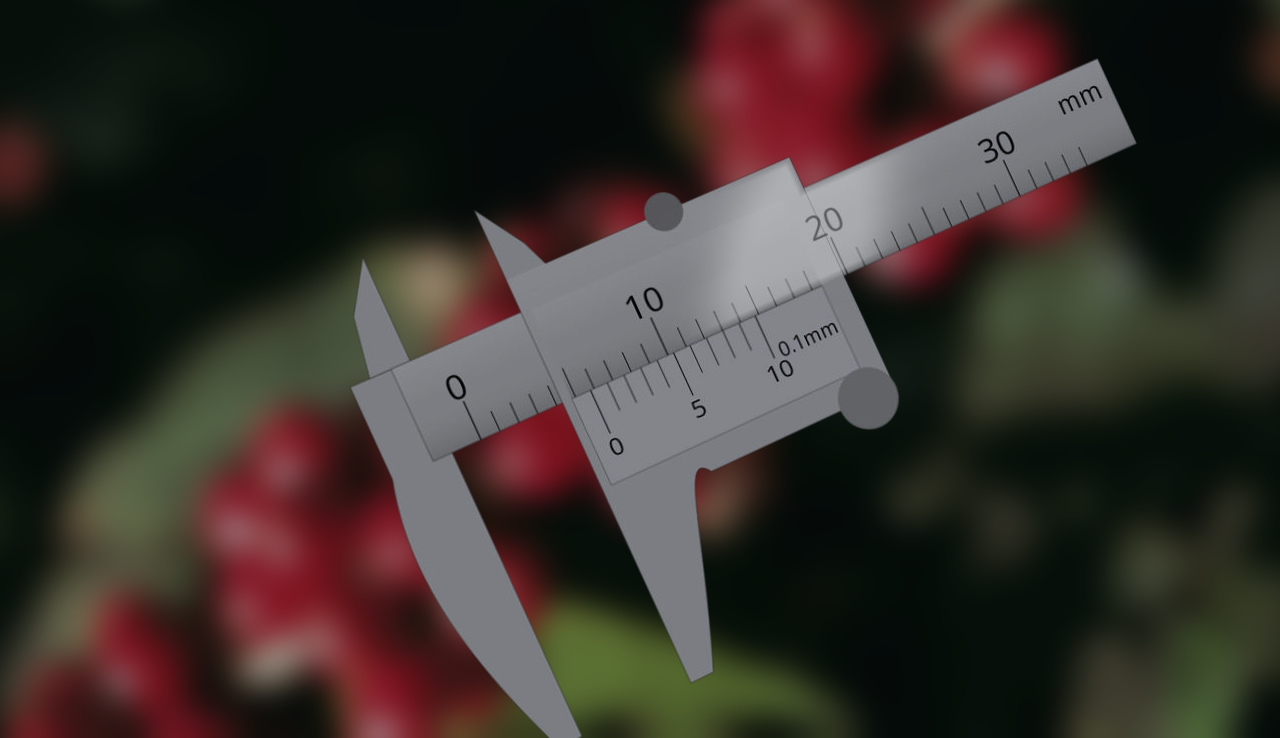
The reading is mm 5.8
